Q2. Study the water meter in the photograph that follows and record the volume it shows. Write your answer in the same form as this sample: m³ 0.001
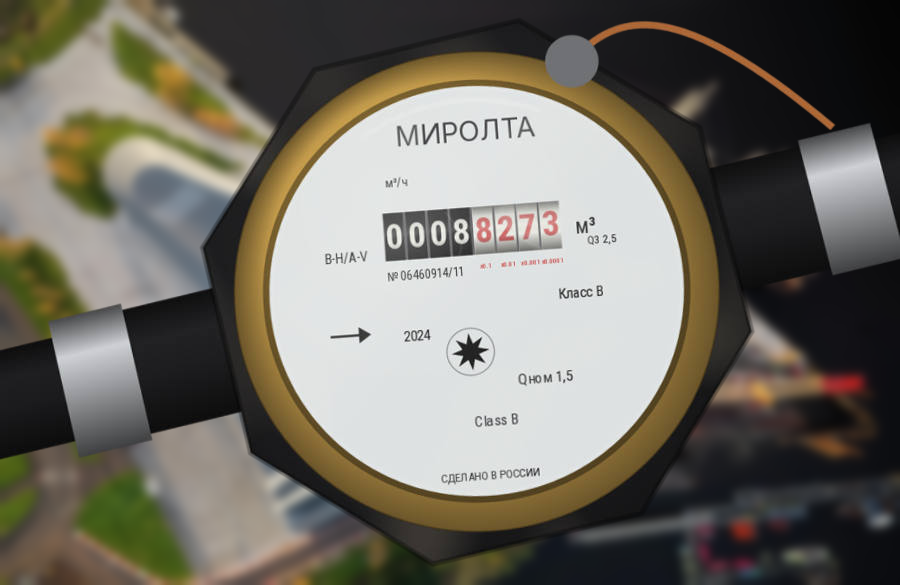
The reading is m³ 8.8273
